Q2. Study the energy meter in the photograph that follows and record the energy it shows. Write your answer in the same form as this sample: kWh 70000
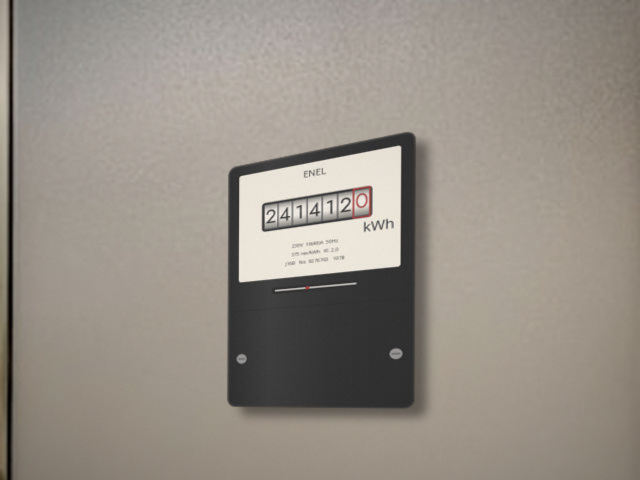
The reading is kWh 241412.0
